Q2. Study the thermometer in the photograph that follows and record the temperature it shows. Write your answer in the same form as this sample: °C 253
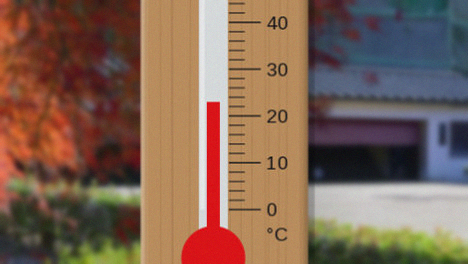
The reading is °C 23
